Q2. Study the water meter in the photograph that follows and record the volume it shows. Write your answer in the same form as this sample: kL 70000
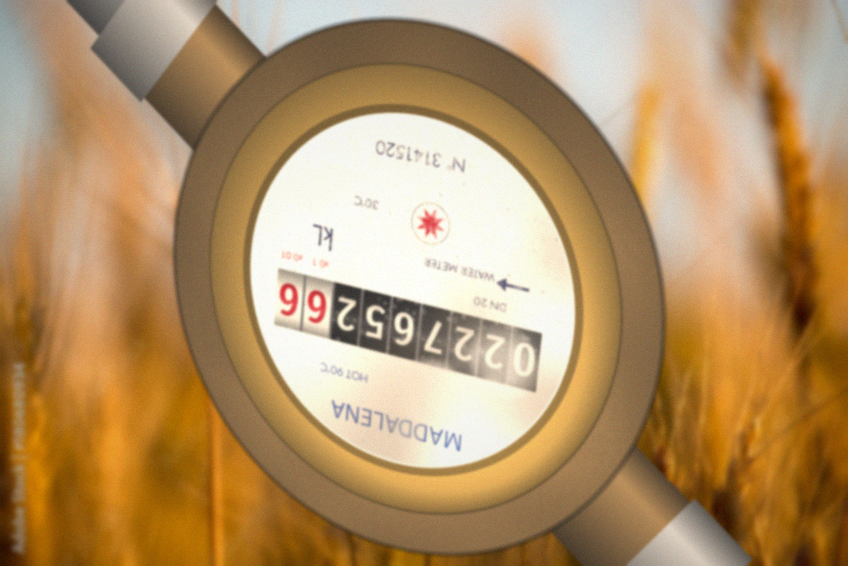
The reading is kL 227652.66
